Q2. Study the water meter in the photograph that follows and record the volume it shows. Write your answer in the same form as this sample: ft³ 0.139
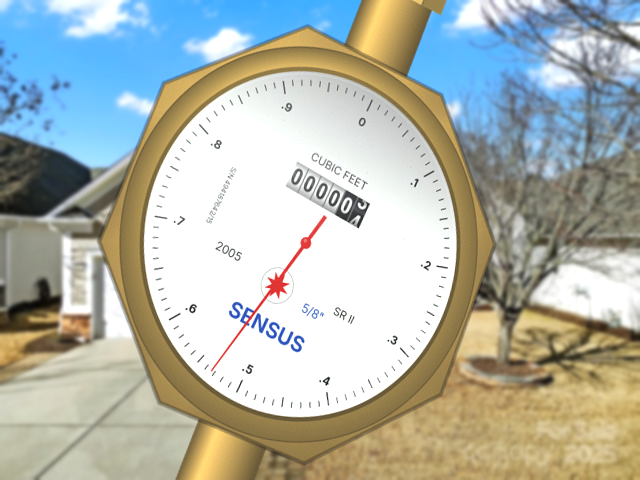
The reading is ft³ 3.53
